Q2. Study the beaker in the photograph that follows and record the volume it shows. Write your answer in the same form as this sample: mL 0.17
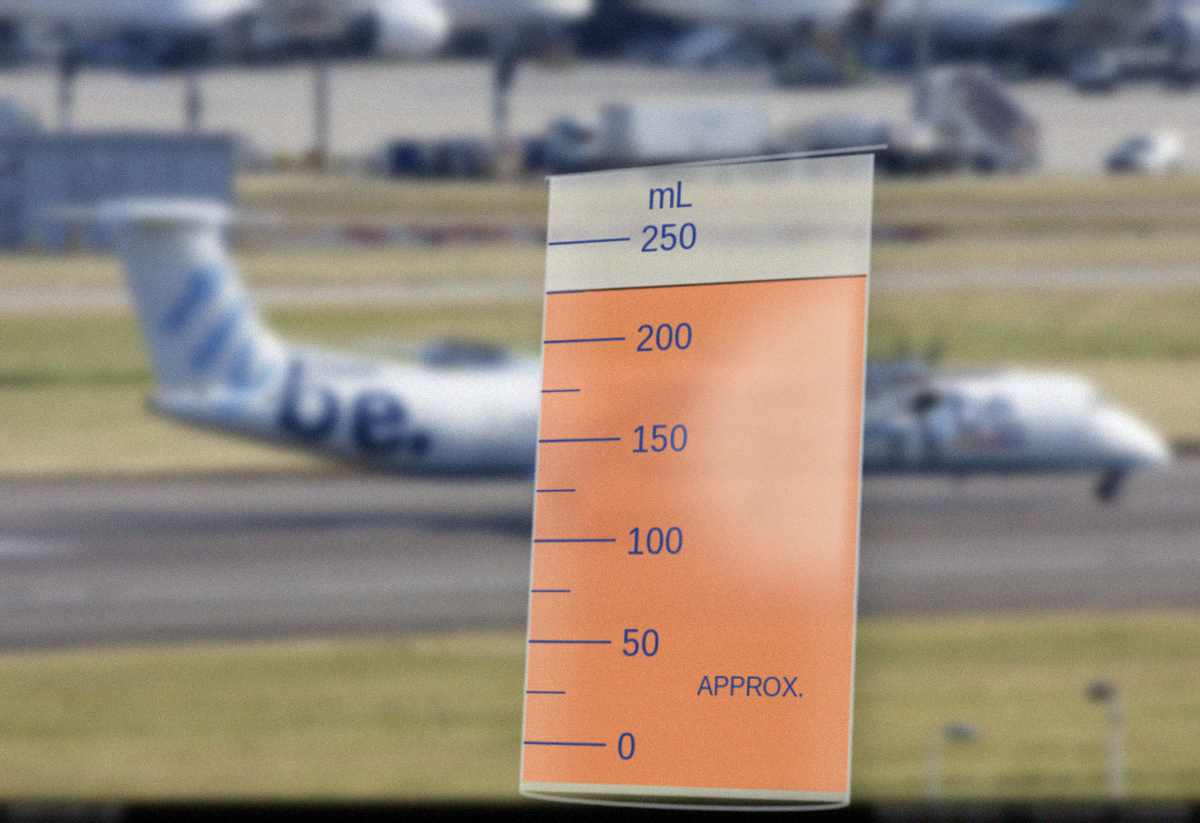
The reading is mL 225
